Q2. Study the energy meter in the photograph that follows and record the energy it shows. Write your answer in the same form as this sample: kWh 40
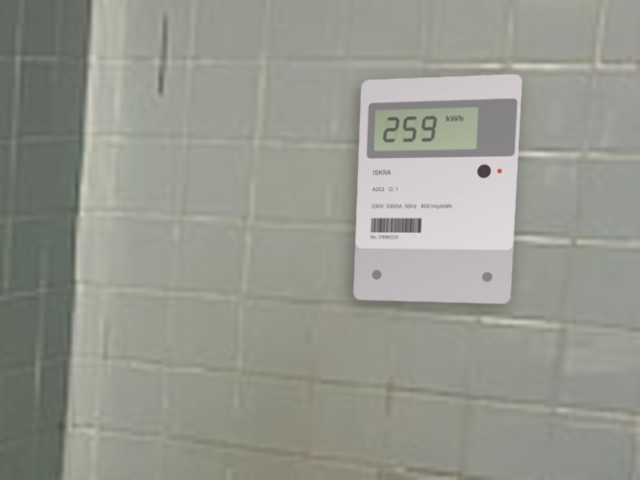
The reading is kWh 259
